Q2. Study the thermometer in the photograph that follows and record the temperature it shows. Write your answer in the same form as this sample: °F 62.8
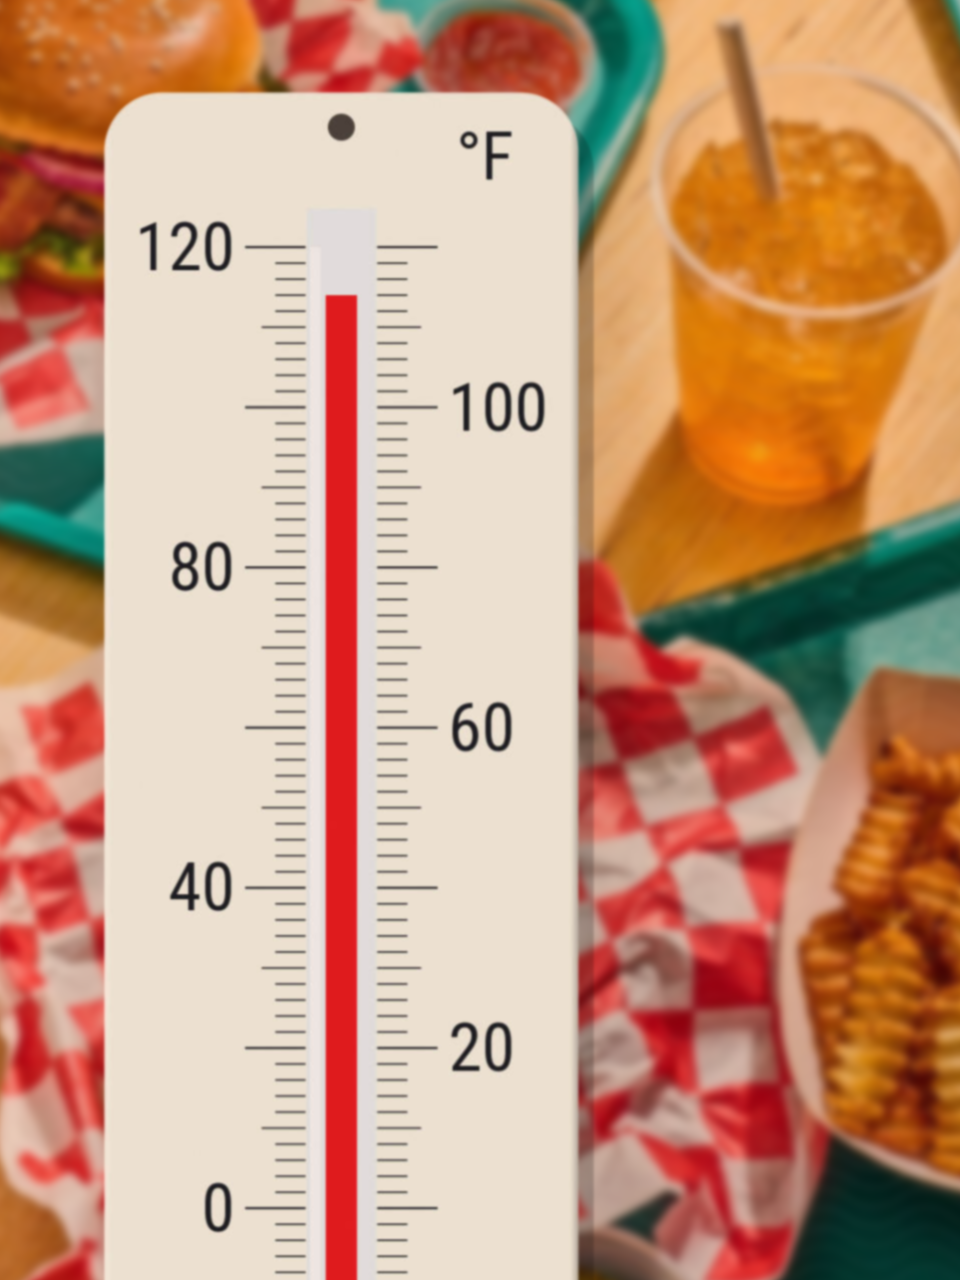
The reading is °F 114
